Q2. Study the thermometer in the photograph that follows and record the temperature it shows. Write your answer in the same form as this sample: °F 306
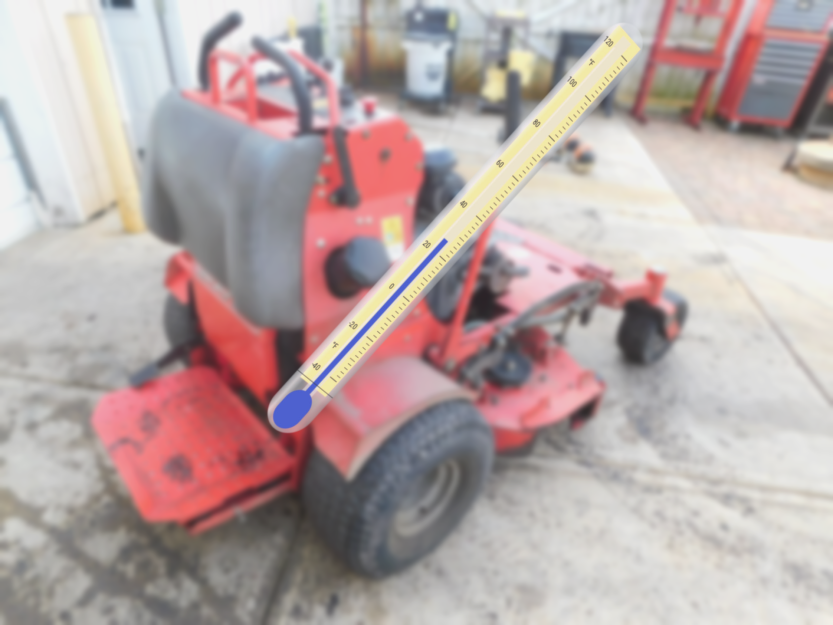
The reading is °F 26
